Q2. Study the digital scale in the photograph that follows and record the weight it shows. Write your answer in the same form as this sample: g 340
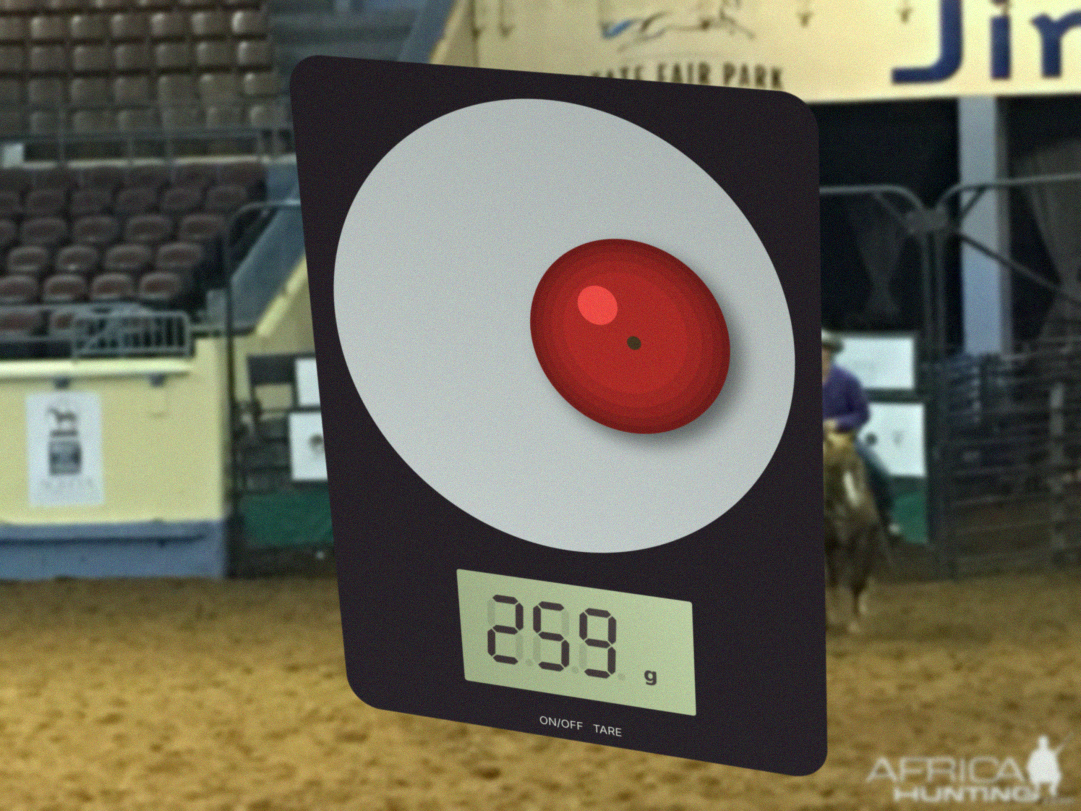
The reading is g 259
